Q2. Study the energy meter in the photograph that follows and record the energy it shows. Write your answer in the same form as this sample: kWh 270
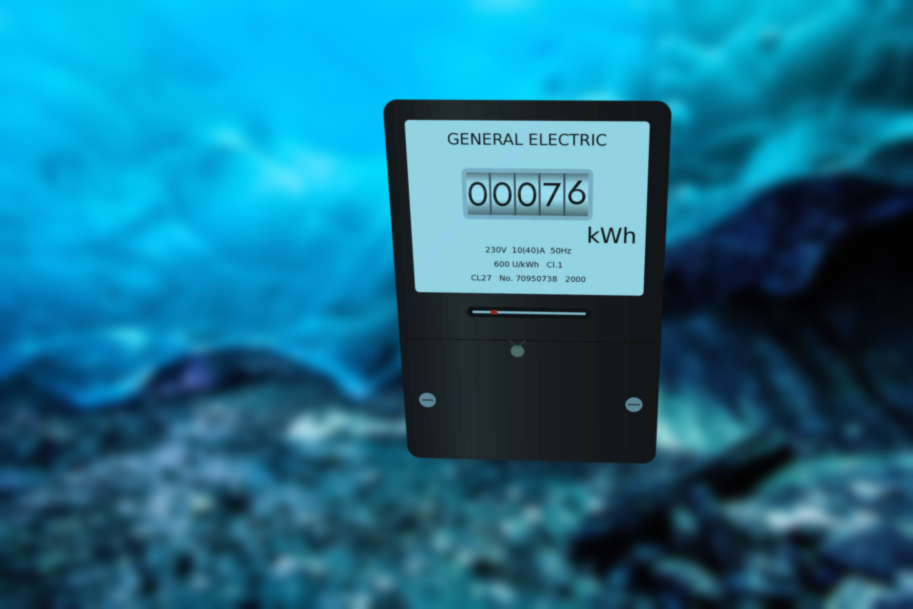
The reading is kWh 76
